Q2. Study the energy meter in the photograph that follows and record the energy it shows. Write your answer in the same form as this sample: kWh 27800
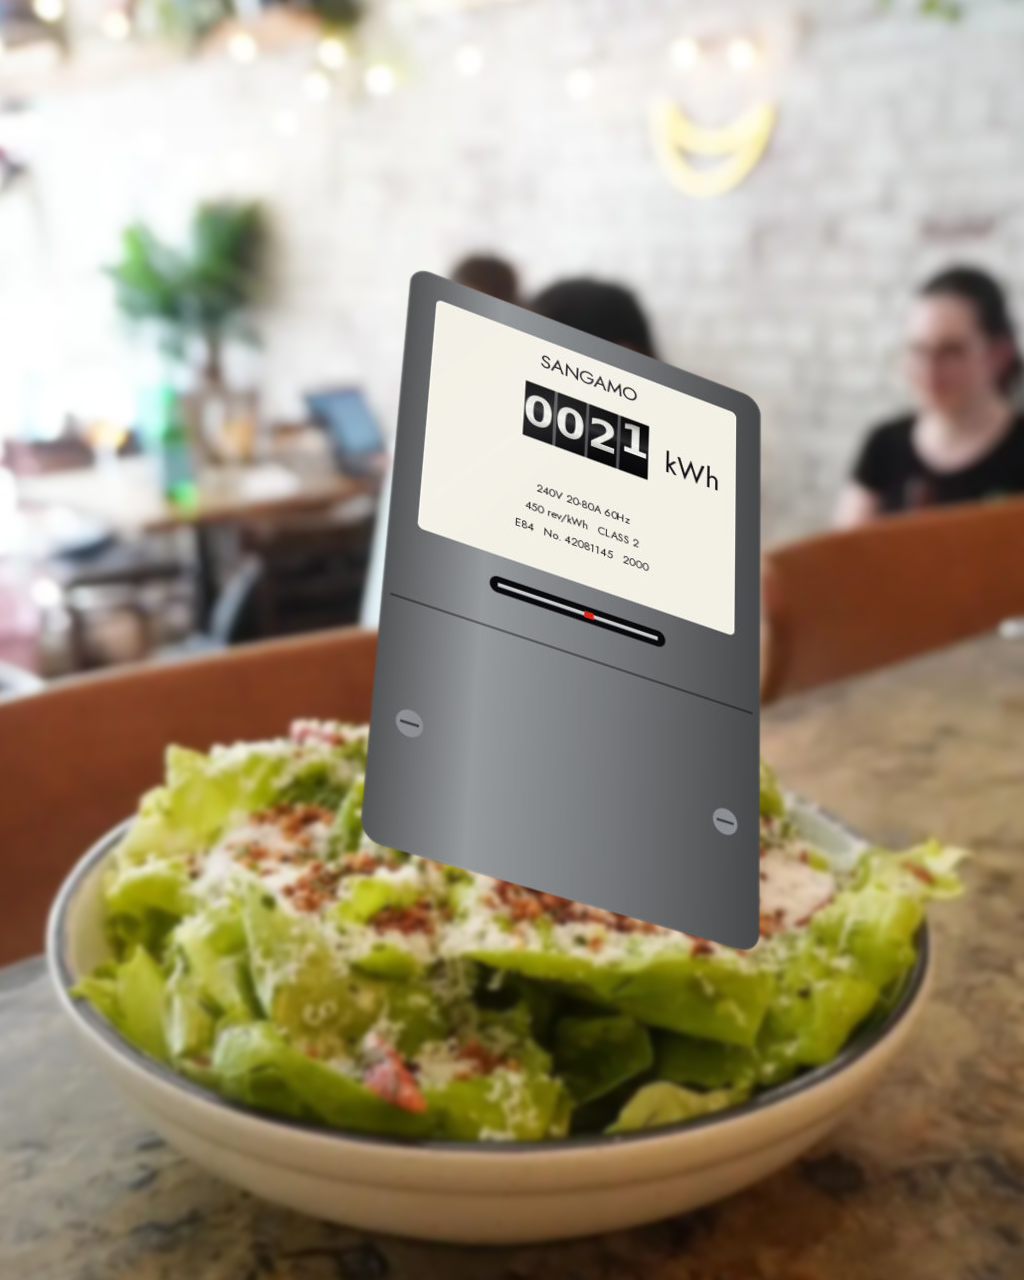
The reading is kWh 21
